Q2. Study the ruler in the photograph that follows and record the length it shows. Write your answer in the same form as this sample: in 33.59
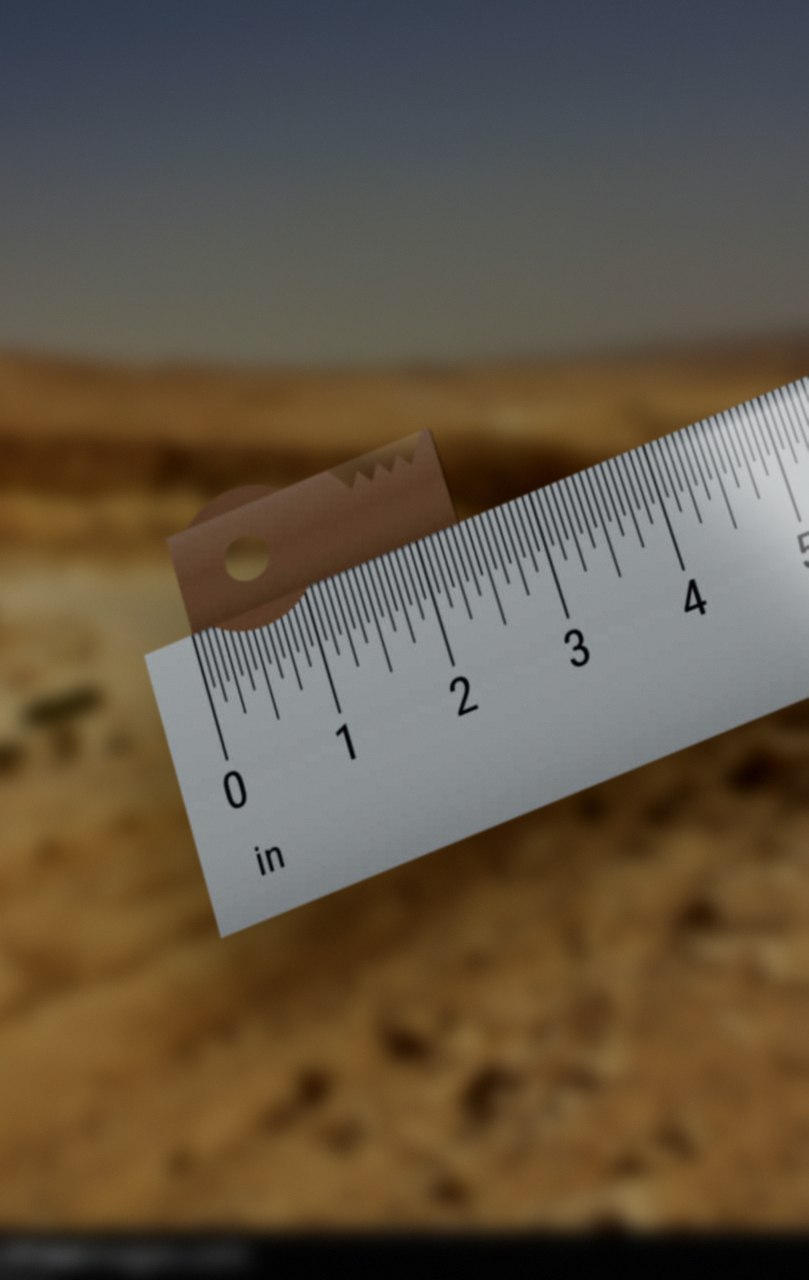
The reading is in 2.375
